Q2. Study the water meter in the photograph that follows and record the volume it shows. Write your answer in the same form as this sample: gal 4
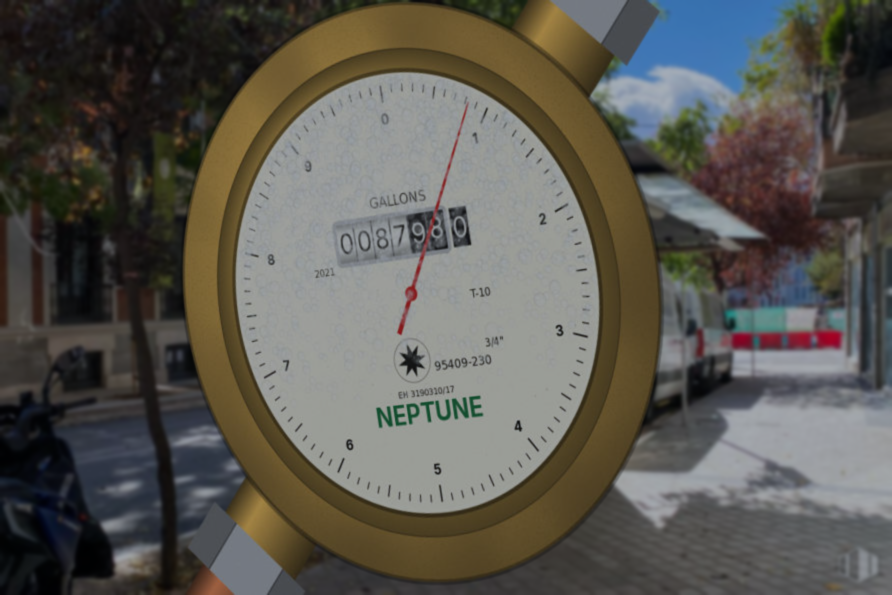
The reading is gal 87980.8
